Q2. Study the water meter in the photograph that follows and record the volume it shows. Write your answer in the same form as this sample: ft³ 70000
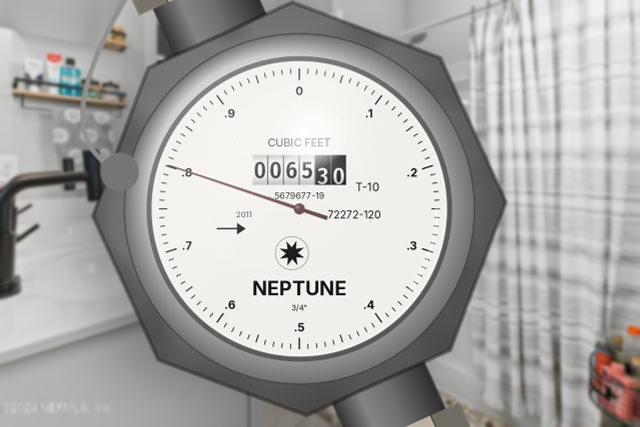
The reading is ft³ 6529.80
